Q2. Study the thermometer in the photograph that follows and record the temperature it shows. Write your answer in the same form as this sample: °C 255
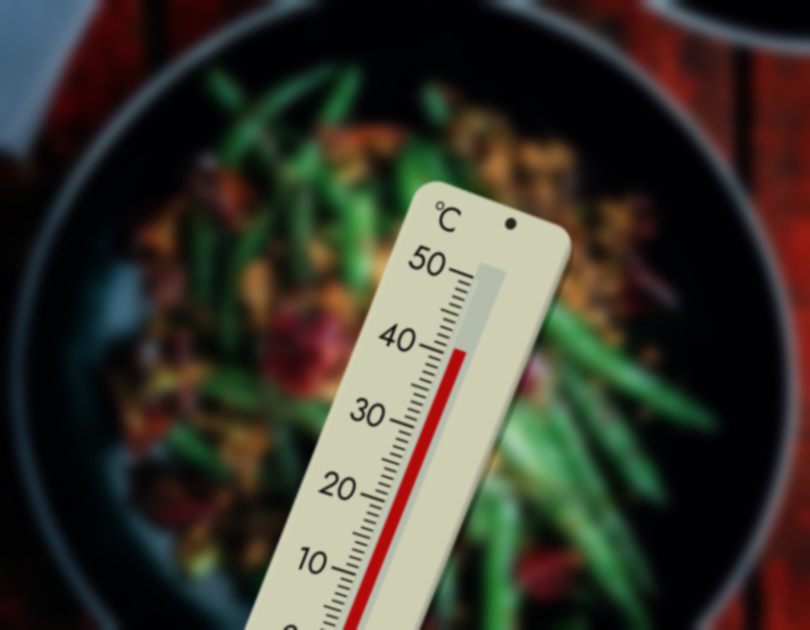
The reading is °C 41
